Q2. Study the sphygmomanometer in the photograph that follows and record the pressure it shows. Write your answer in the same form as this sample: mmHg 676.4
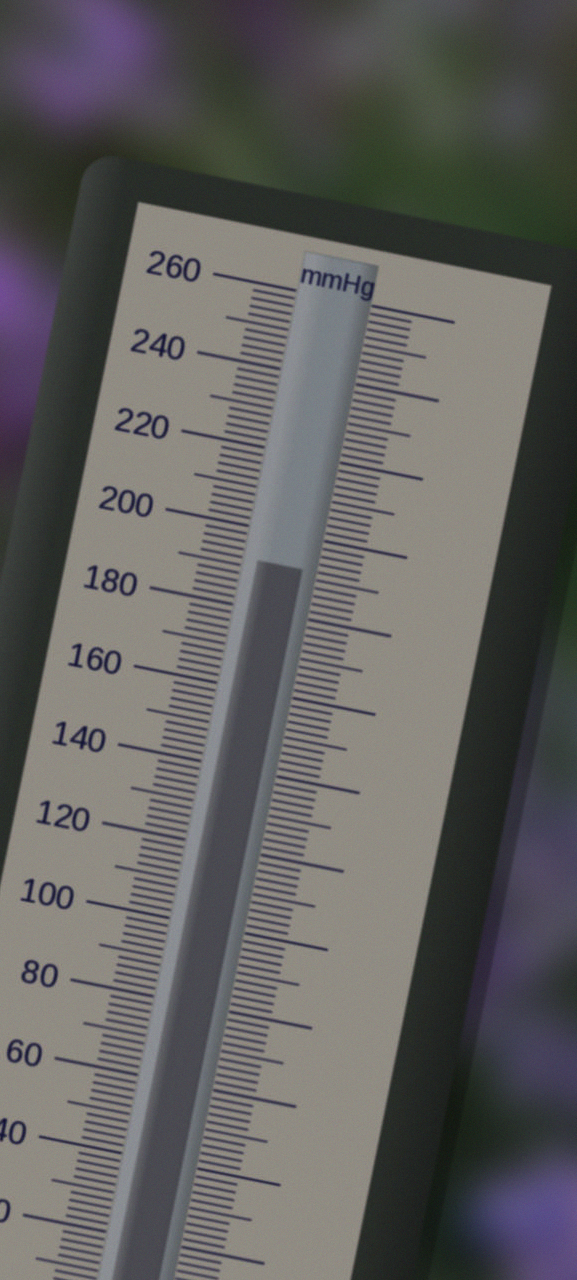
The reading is mmHg 192
